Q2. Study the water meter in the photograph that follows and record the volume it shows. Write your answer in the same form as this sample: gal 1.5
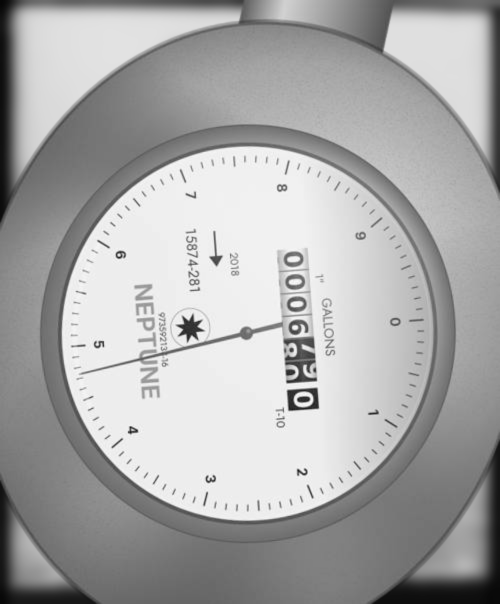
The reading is gal 6794.7
